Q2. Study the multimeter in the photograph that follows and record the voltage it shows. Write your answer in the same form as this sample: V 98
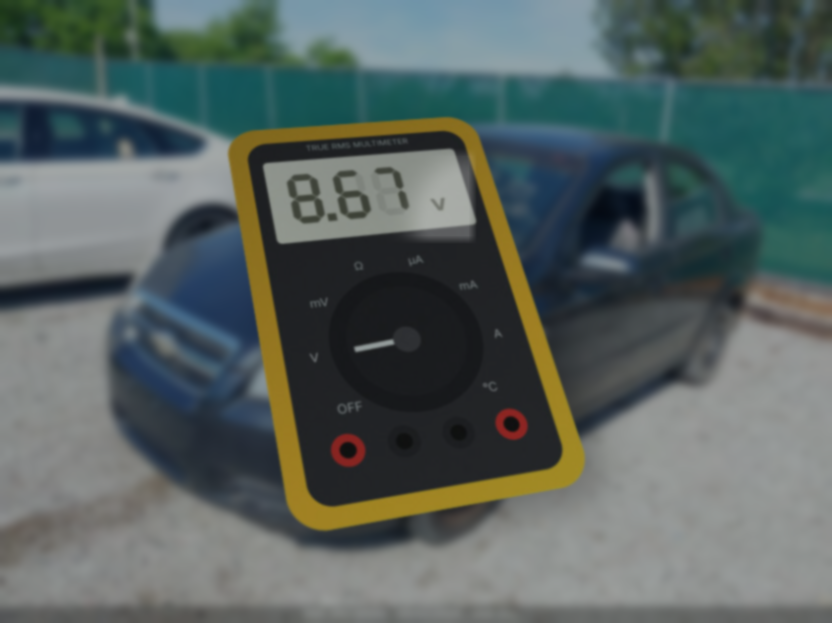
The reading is V 8.67
